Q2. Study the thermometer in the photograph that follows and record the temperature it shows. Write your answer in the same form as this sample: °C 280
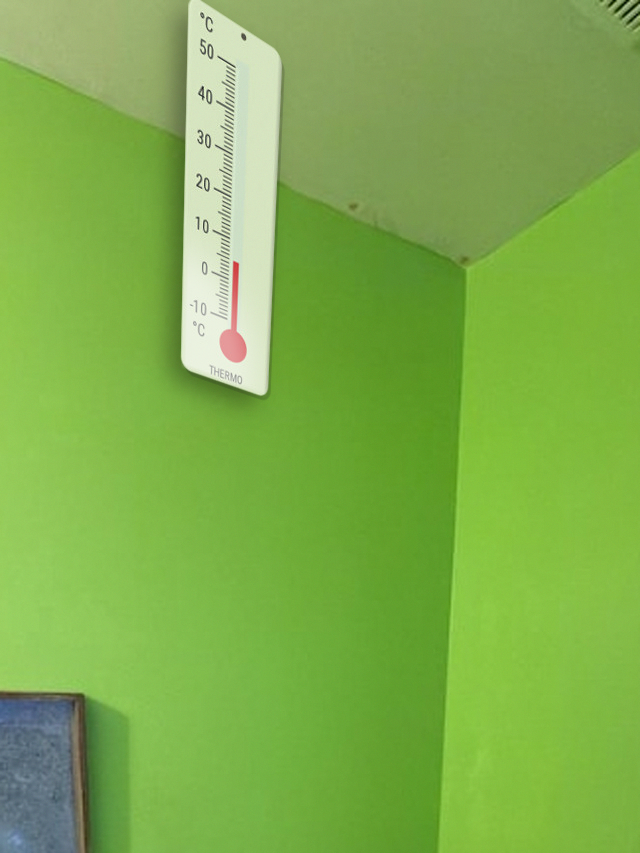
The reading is °C 5
